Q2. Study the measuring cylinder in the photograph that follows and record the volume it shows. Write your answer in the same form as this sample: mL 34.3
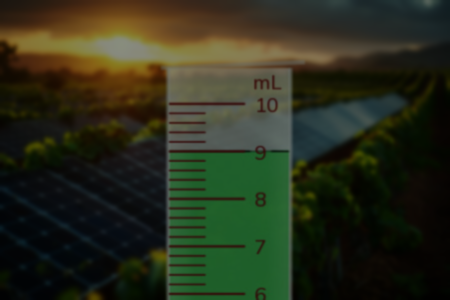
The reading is mL 9
